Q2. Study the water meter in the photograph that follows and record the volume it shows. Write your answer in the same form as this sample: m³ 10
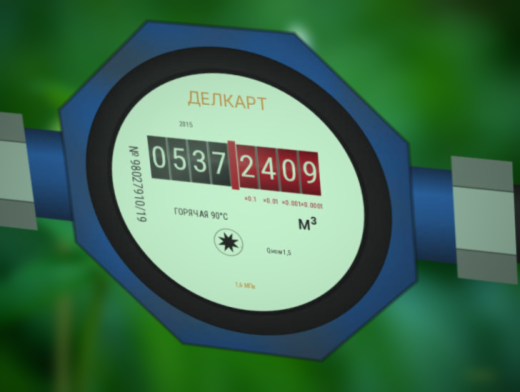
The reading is m³ 537.2409
